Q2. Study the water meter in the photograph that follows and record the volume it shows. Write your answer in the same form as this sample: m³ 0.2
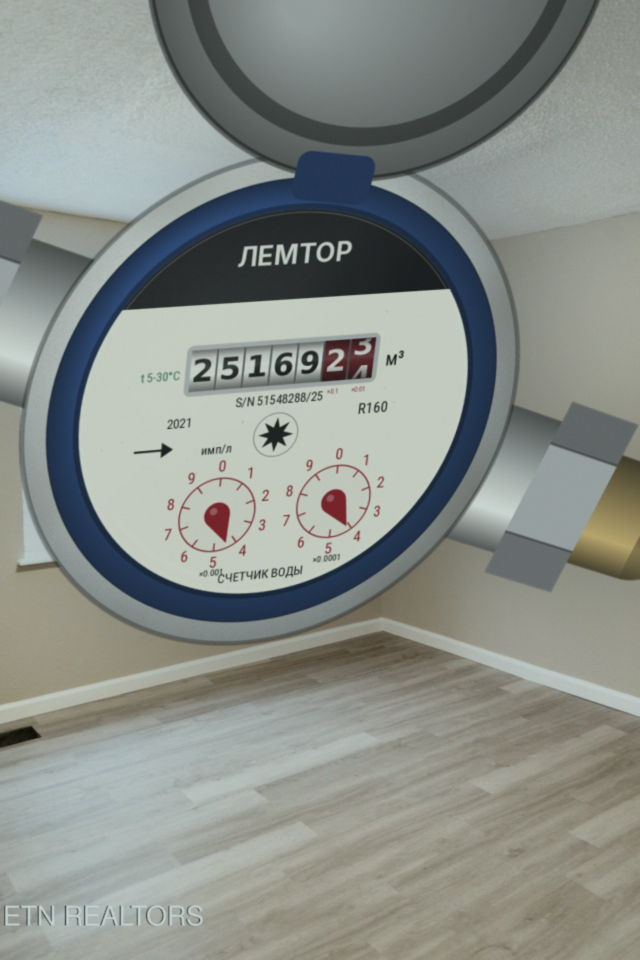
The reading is m³ 25169.2344
